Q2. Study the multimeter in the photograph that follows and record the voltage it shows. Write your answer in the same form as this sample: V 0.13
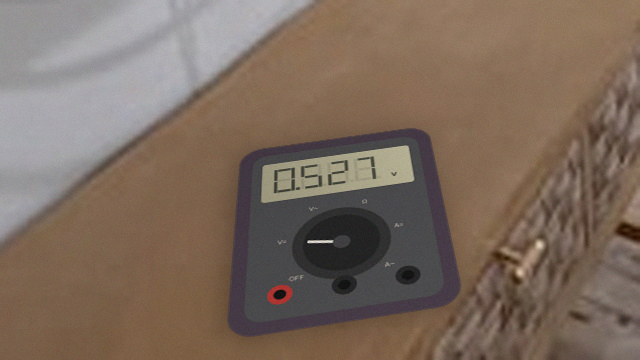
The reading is V 0.527
